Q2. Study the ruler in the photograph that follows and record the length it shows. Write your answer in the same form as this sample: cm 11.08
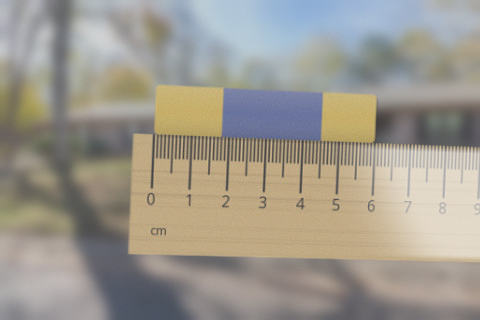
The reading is cm 6
